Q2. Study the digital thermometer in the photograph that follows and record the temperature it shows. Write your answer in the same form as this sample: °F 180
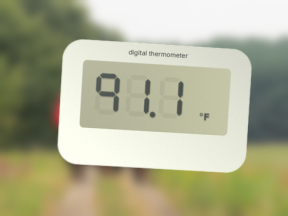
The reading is °F 91.1
